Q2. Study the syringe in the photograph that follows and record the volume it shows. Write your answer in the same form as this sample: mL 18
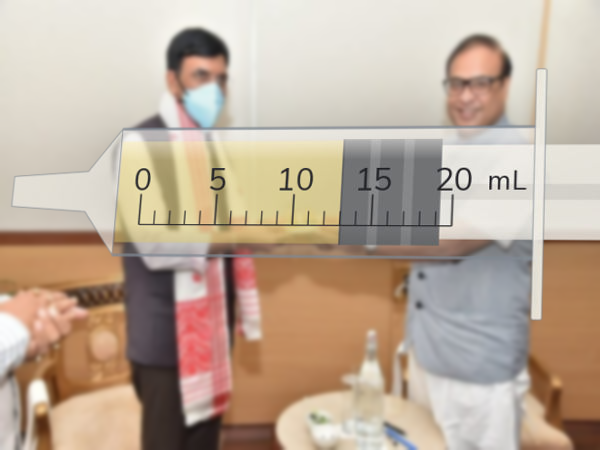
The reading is mL 13
